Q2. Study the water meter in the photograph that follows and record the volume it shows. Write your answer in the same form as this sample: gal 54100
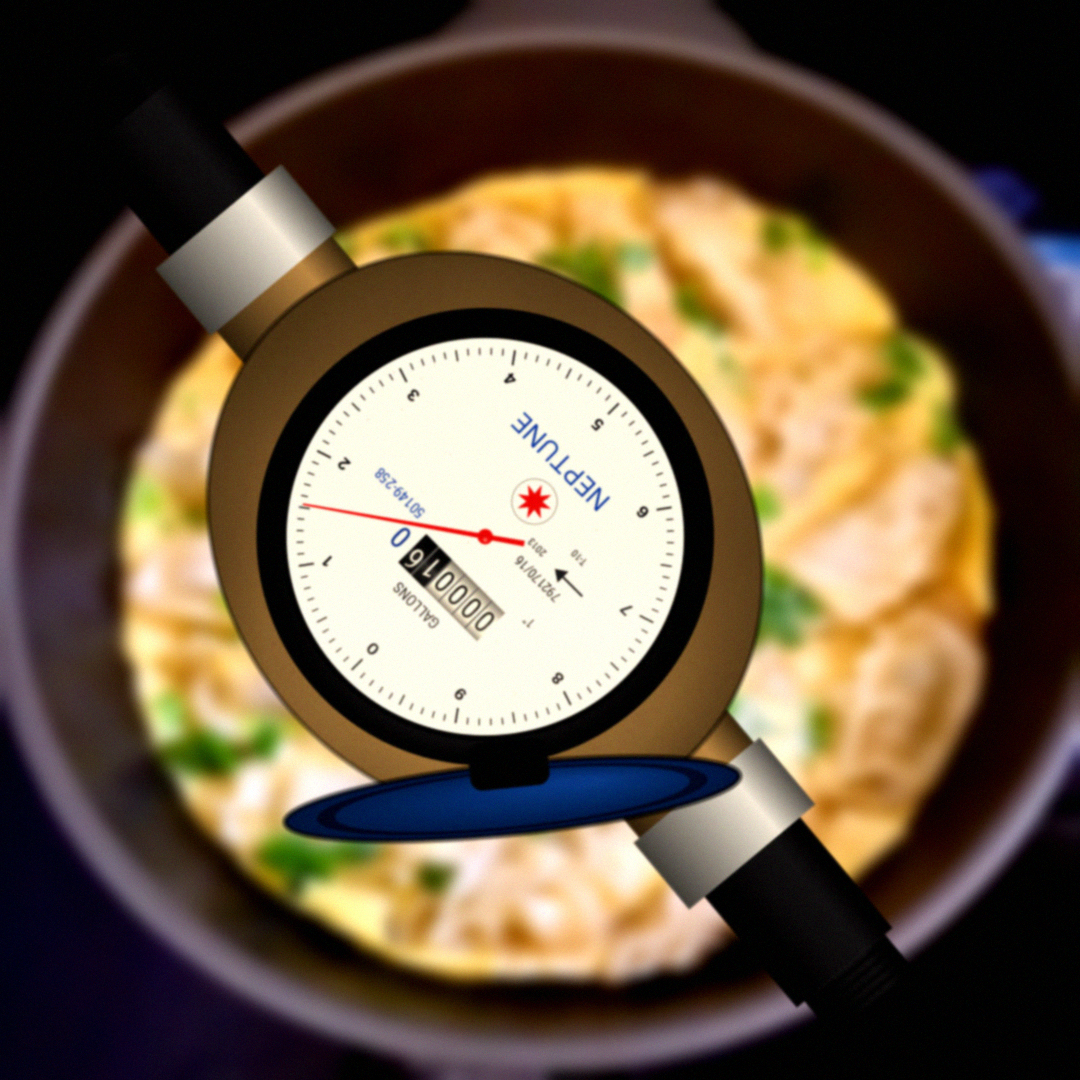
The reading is gal 161.5
